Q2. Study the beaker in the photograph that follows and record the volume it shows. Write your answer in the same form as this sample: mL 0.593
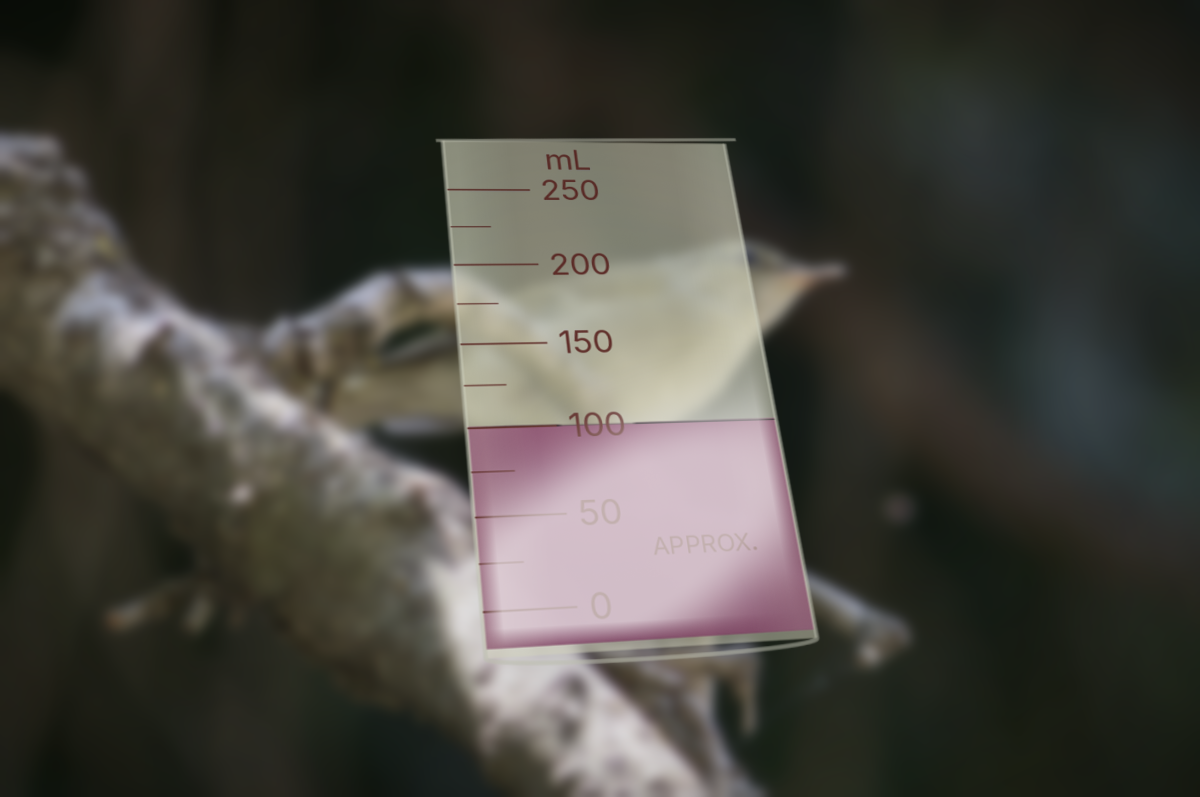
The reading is mL 100
